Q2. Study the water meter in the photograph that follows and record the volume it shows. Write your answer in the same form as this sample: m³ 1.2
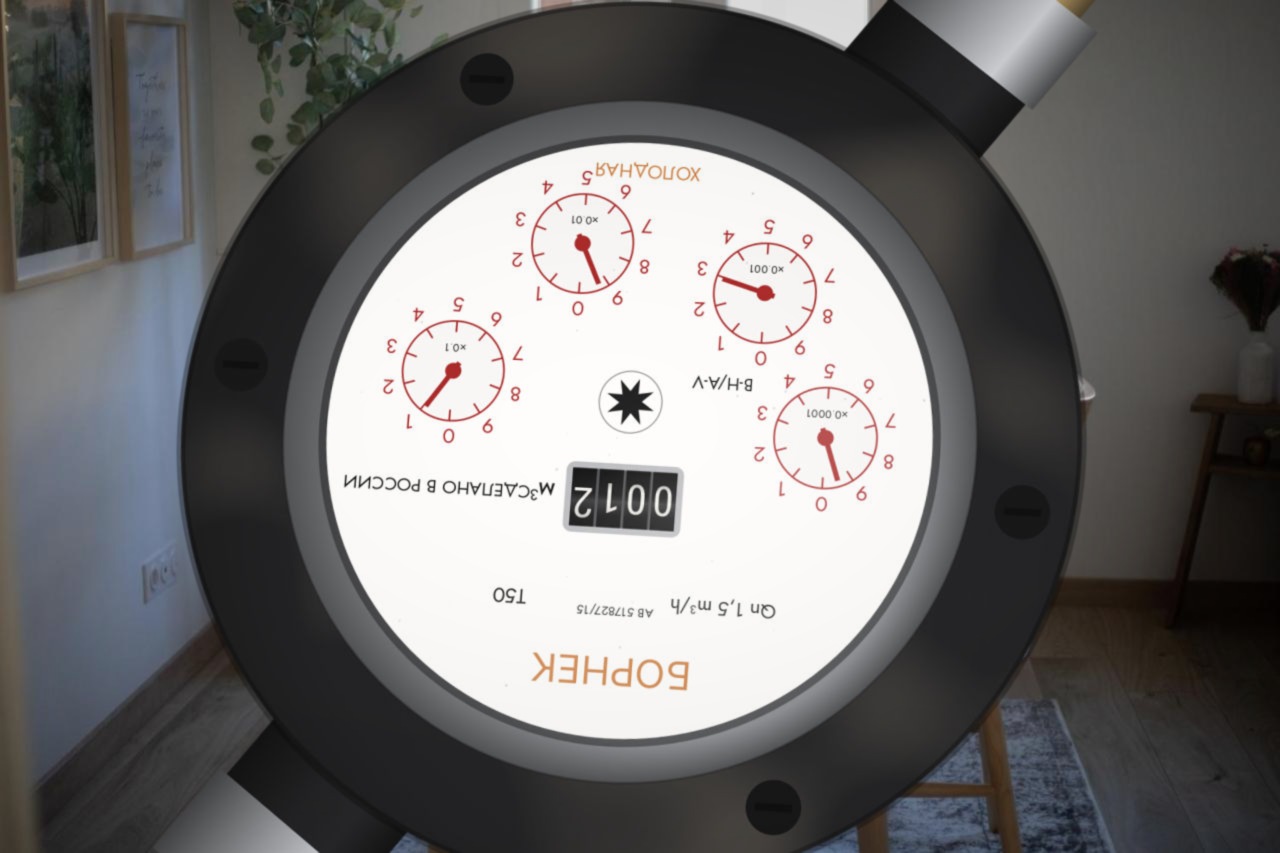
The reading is m³ 12.0929
